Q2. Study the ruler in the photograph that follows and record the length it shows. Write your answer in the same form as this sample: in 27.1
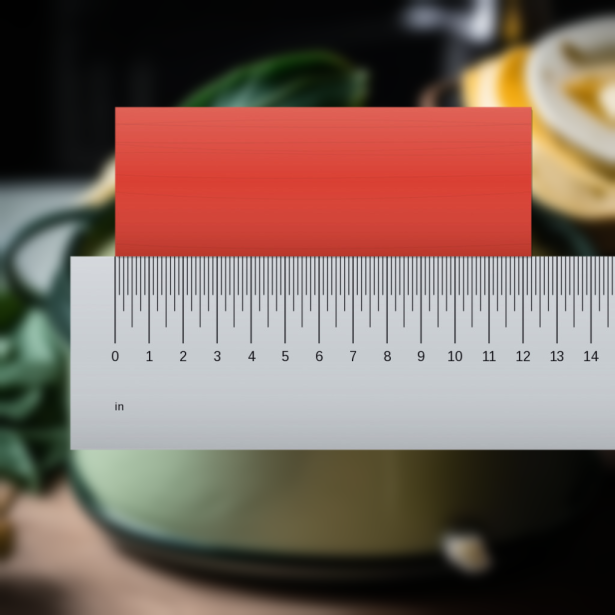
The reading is in 12.25
